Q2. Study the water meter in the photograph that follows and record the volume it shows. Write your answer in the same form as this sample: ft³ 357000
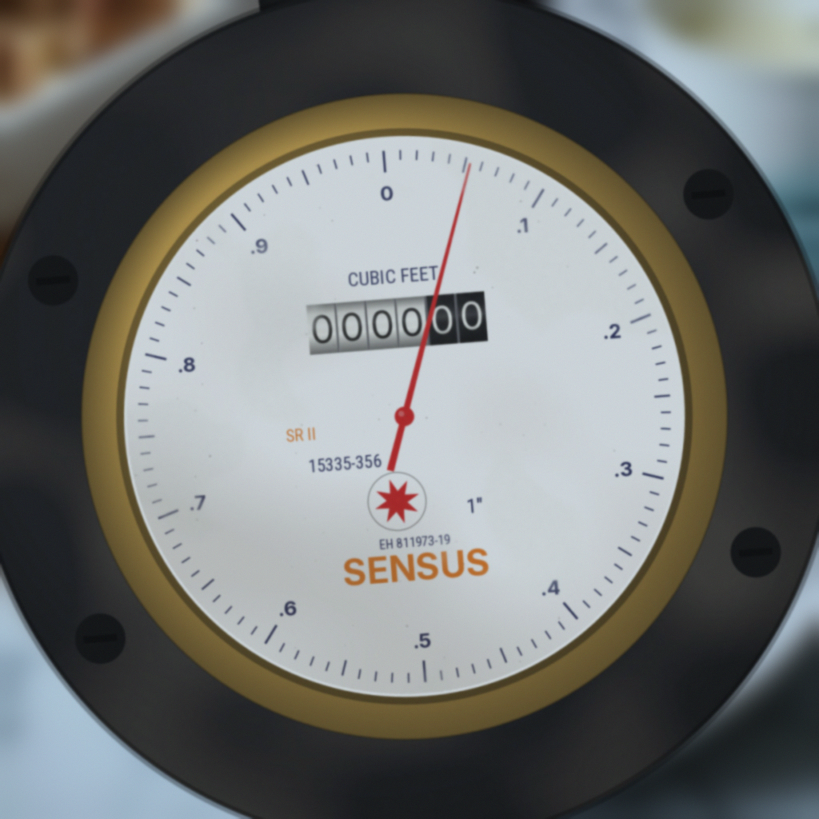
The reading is ft³ 0.05
